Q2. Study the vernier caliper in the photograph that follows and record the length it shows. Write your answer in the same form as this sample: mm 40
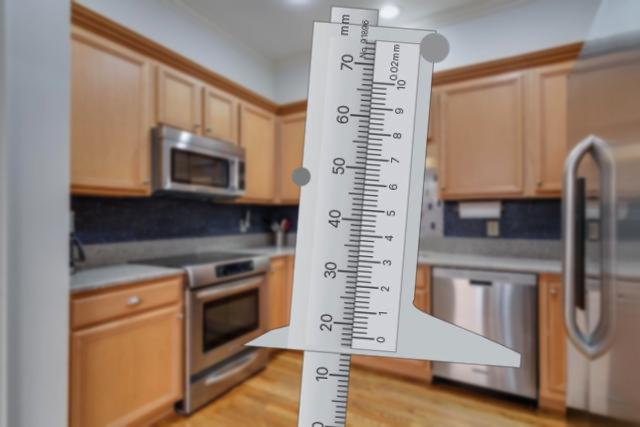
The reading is mm 17.5
